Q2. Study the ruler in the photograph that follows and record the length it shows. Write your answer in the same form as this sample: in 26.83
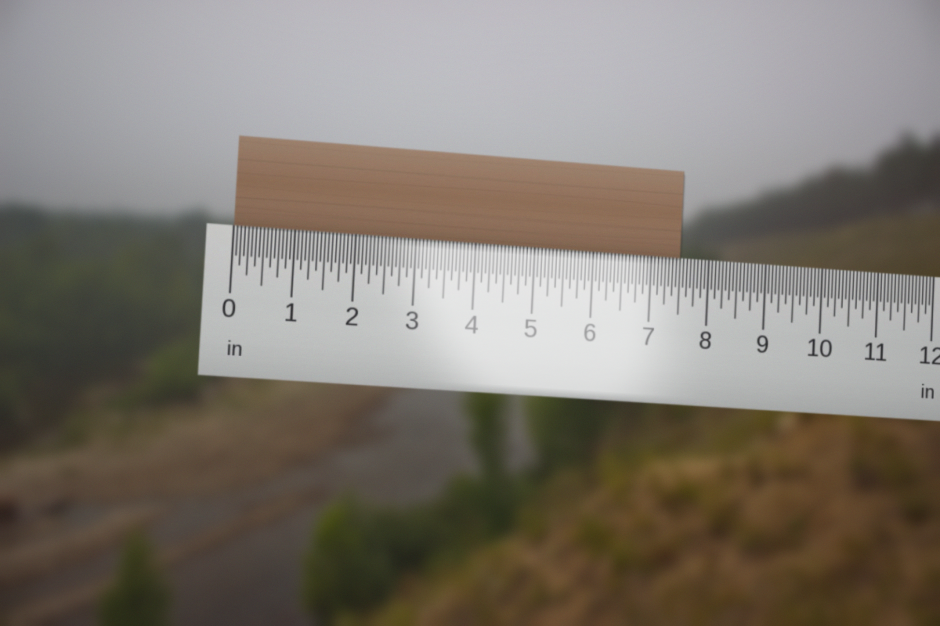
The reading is in 7.5
